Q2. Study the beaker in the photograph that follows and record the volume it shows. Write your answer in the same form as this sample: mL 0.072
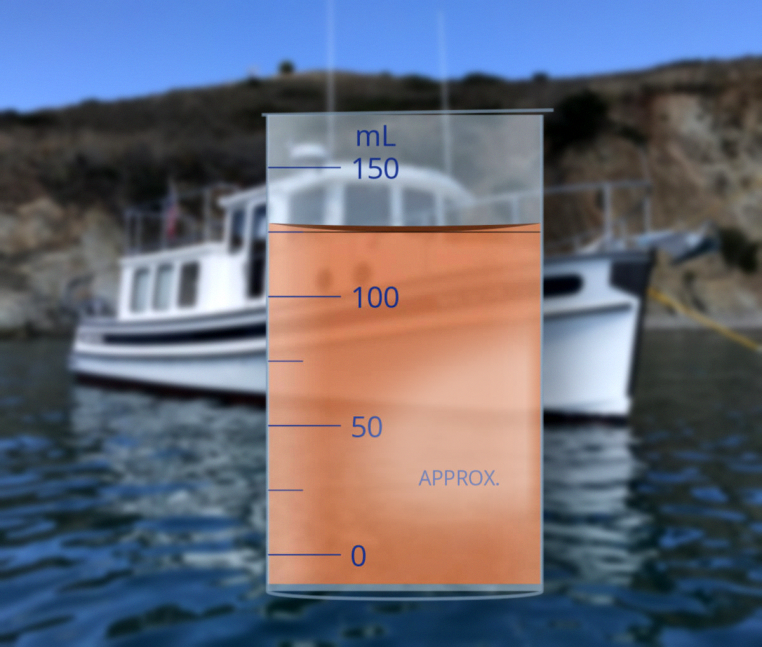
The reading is mL 125
